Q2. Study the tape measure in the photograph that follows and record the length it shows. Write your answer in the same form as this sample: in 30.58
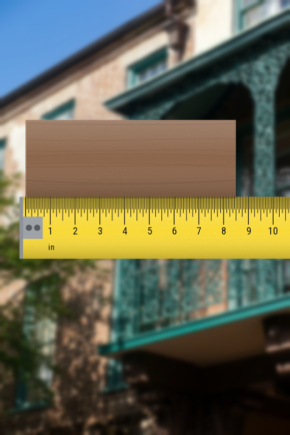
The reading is in 8.5
